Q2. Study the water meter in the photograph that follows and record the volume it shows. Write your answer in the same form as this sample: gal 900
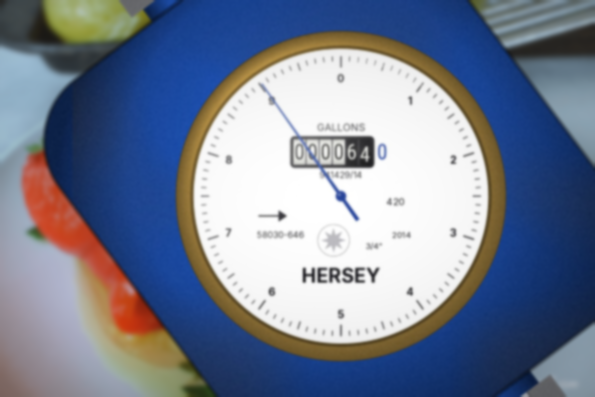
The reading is gal 639.0
